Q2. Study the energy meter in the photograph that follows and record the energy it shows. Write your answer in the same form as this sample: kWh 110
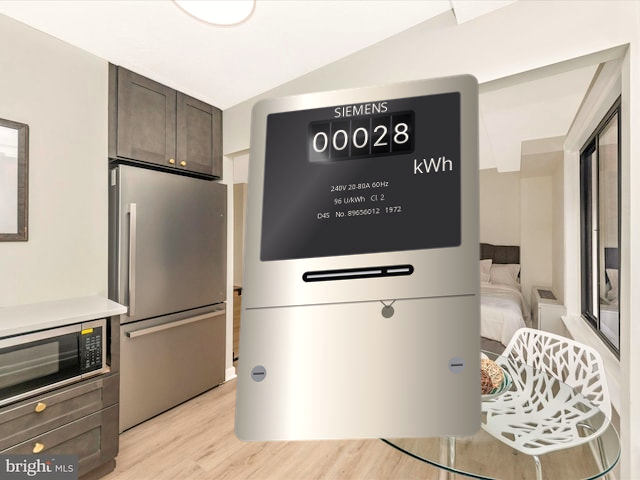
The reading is kWh 28
